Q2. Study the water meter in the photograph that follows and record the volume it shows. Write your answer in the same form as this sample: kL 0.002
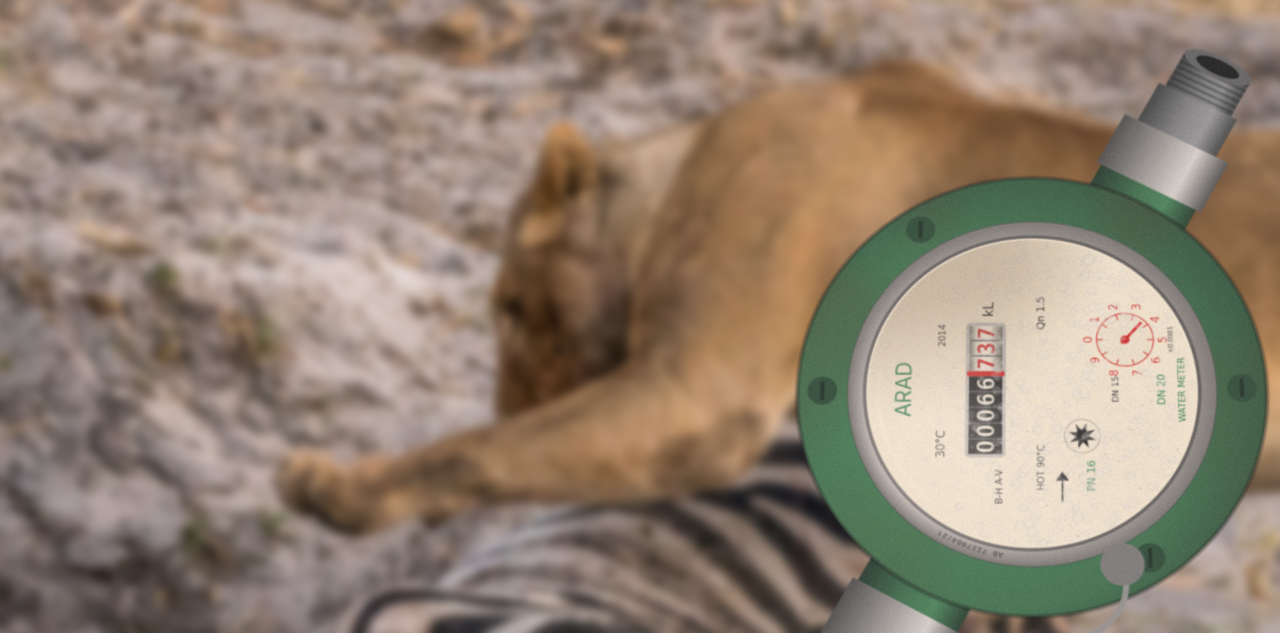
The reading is kL 66.7373
